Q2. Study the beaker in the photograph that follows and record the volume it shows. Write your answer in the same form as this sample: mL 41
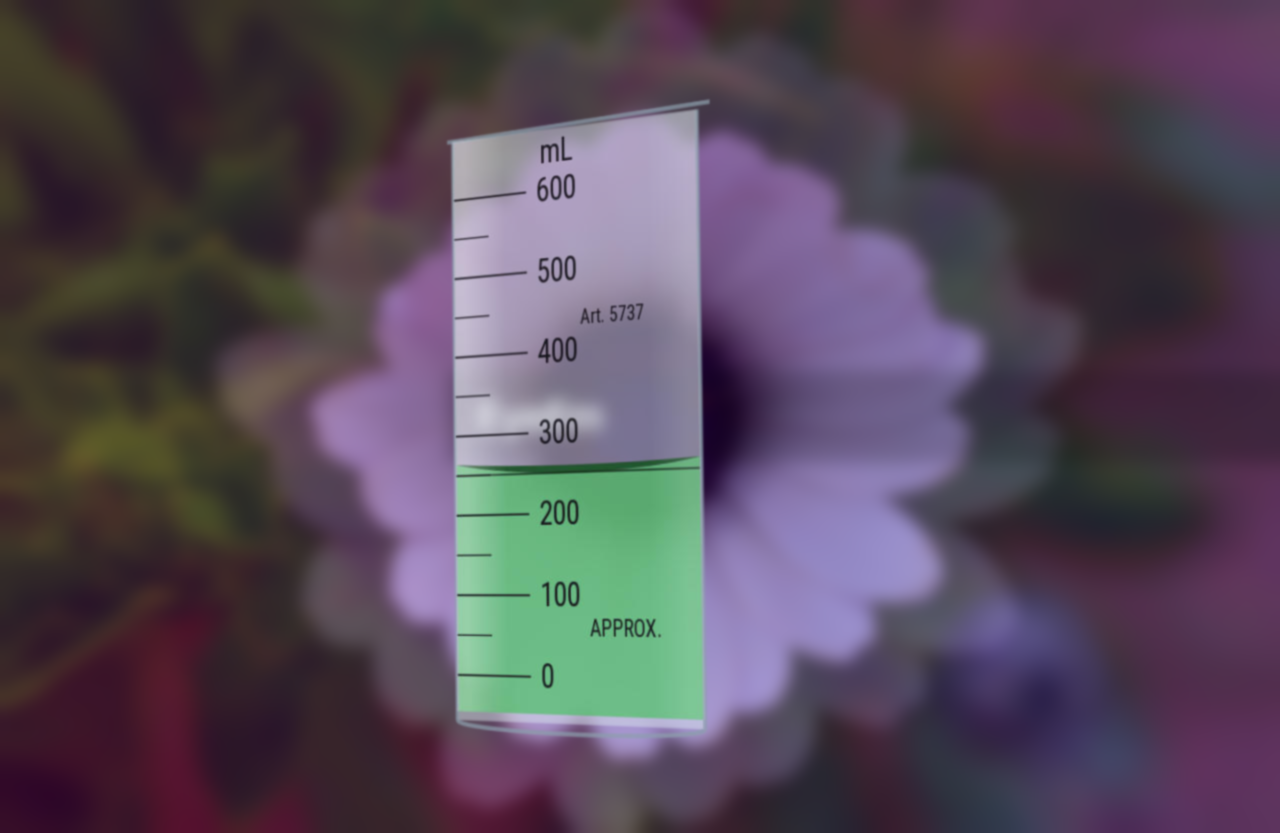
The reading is mL 250
